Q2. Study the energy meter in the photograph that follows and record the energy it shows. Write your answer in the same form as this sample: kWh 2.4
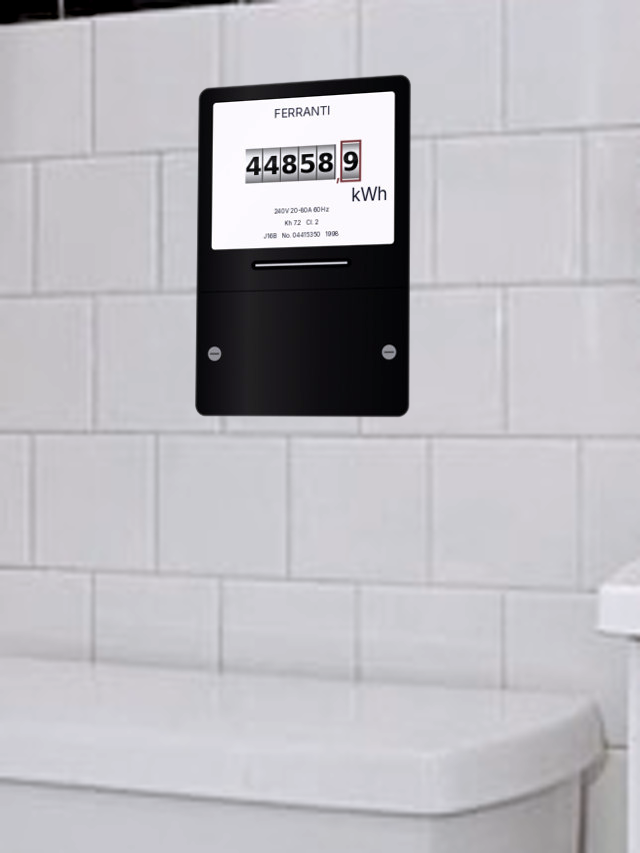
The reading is kWh 44858.9
